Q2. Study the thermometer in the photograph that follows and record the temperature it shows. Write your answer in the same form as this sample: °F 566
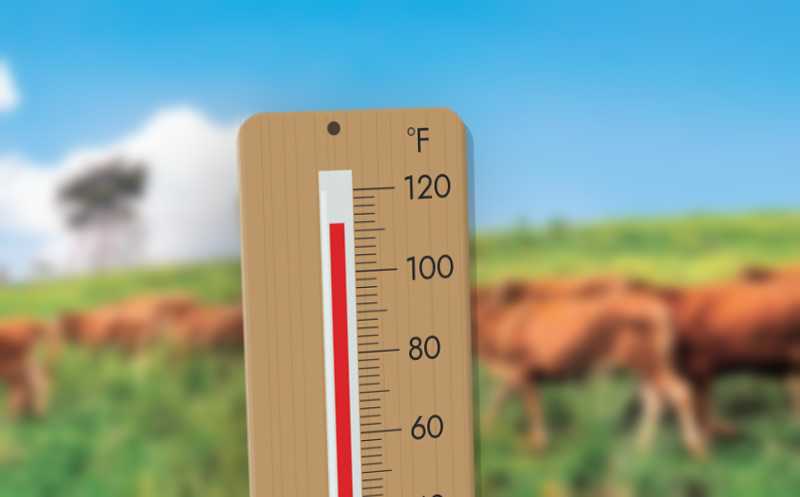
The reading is °F 112
